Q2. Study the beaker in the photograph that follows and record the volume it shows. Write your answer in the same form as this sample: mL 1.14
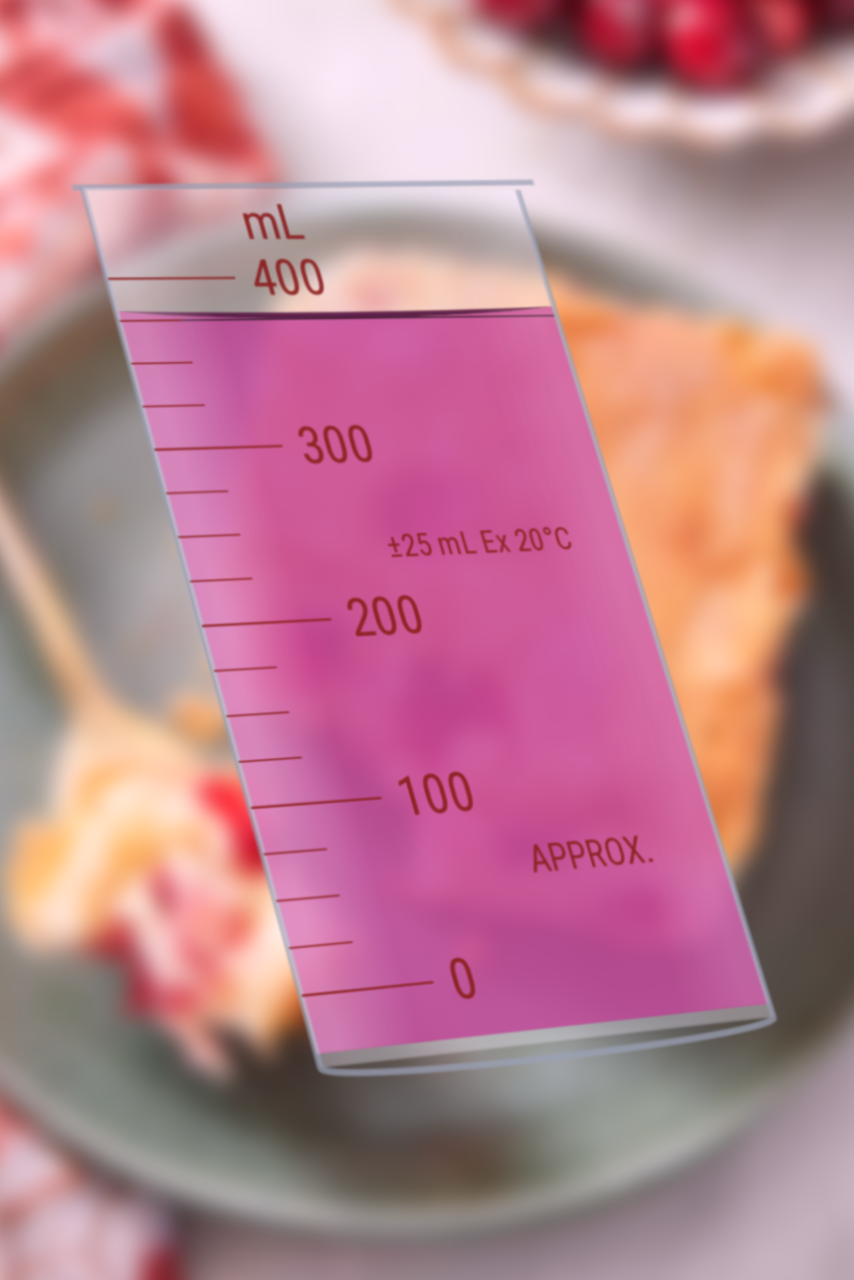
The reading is mL 375
